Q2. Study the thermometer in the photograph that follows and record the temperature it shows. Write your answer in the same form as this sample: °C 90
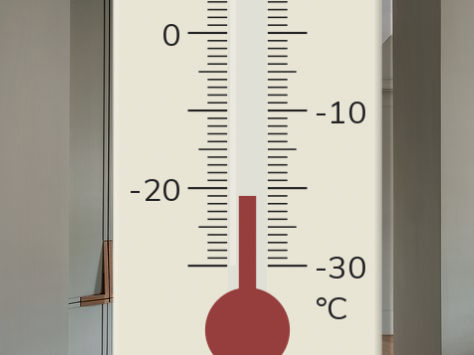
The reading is °C -21
